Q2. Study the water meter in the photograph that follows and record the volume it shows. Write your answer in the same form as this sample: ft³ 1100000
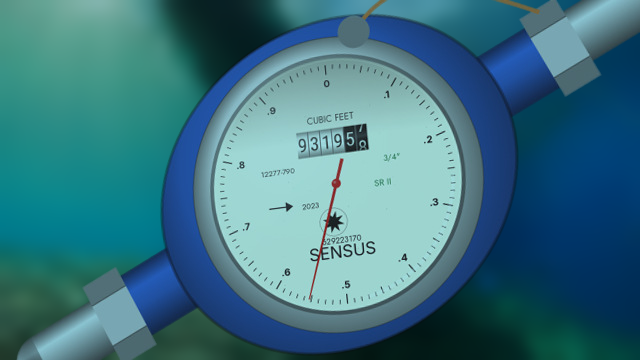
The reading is ft³ 931957.55
